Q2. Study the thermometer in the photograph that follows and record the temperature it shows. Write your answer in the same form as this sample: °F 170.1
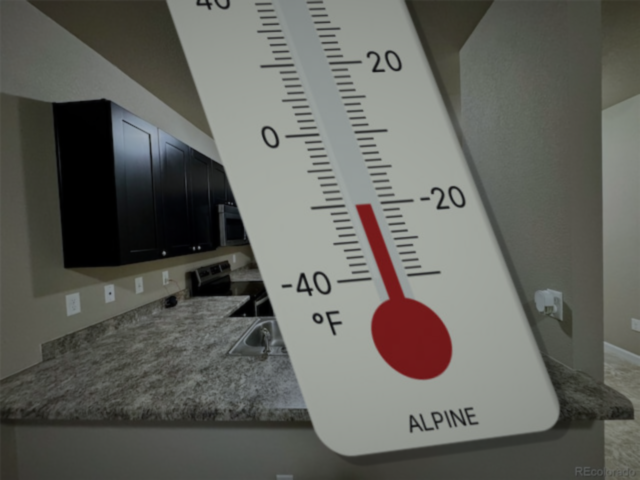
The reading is °F -20
